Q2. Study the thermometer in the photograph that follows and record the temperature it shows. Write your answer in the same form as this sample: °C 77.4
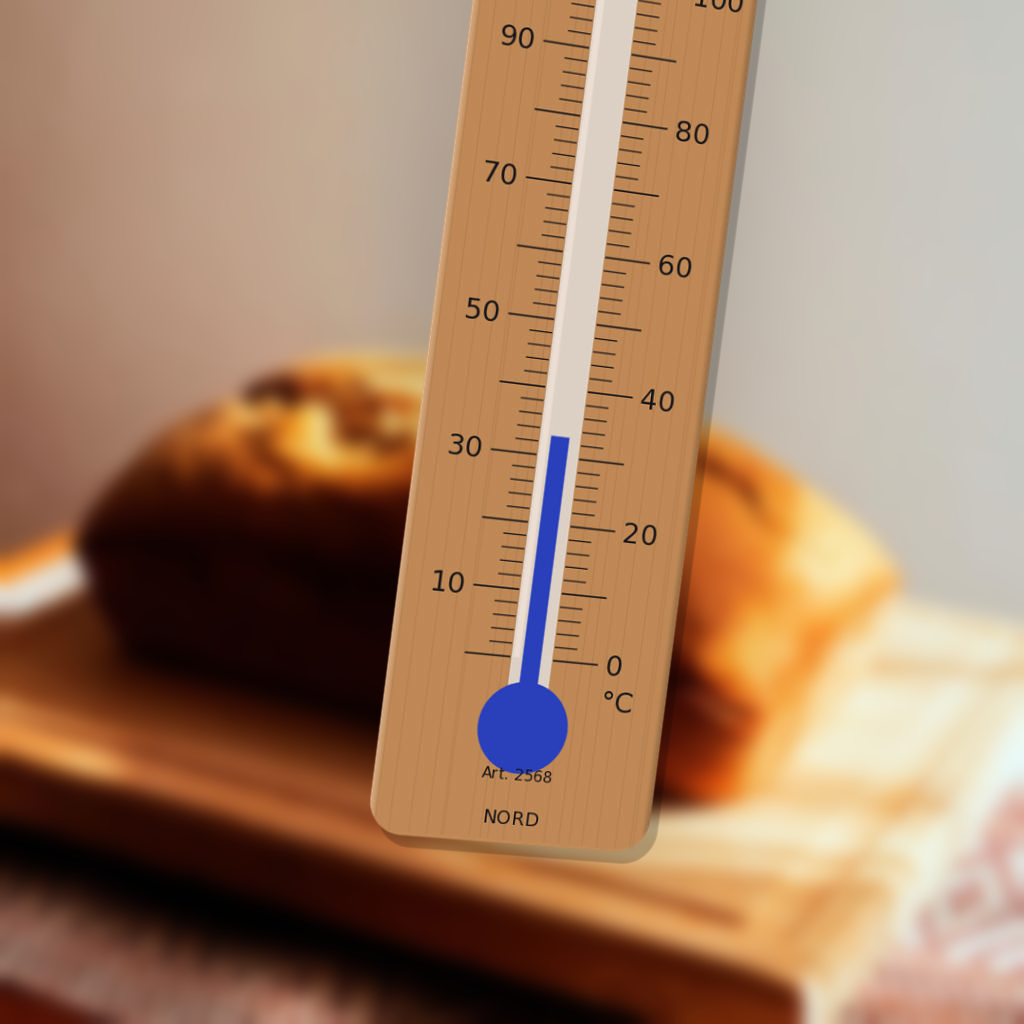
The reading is °C 33
